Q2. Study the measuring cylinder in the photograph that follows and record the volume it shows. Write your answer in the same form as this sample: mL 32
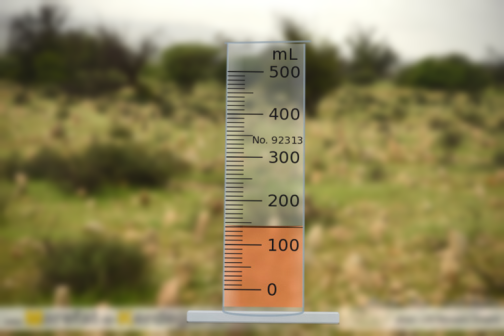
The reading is mL 140
